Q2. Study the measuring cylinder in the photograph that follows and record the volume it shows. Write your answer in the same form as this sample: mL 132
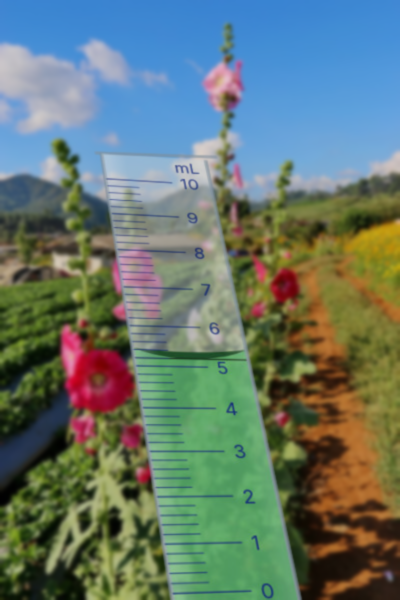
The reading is mL 5.2
